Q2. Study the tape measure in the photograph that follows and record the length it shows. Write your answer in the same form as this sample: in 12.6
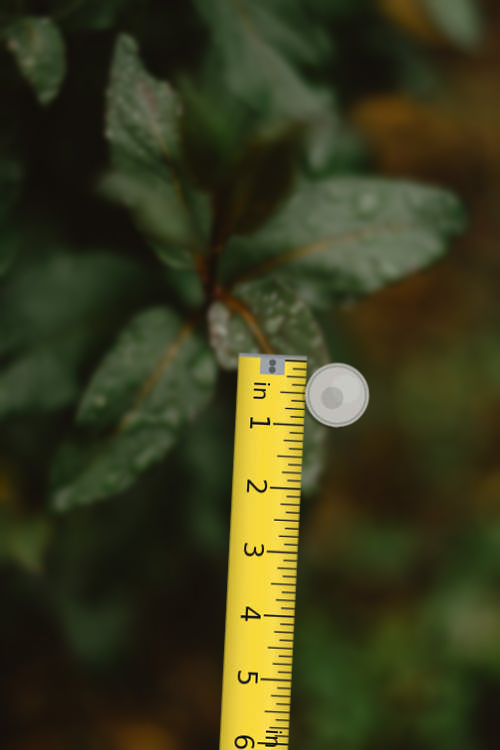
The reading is in 1
